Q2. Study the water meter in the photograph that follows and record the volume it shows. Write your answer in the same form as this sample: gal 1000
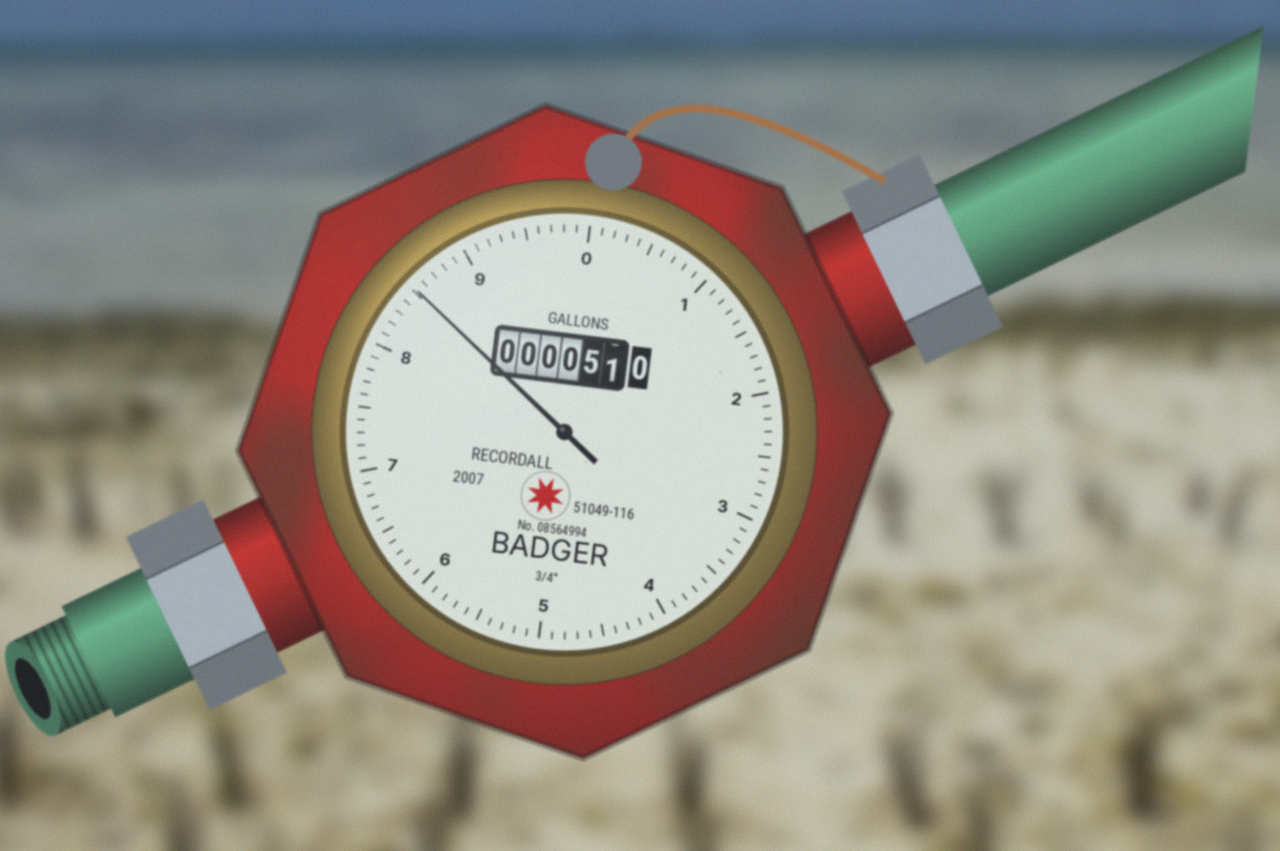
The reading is gal 508.5
